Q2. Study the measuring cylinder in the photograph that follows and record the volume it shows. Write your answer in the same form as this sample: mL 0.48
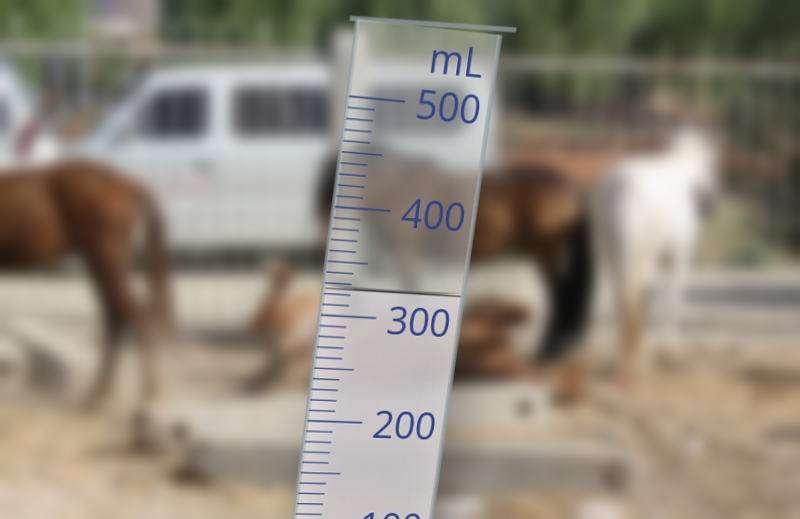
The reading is mL 325
